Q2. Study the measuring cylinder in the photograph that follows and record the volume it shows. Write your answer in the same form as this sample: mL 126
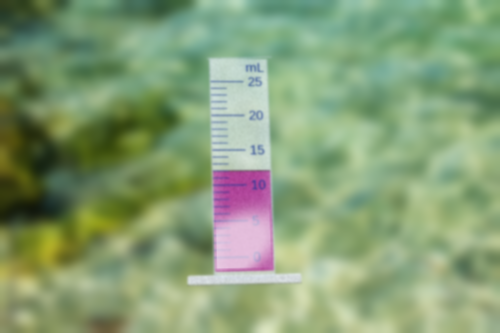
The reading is mL 12
